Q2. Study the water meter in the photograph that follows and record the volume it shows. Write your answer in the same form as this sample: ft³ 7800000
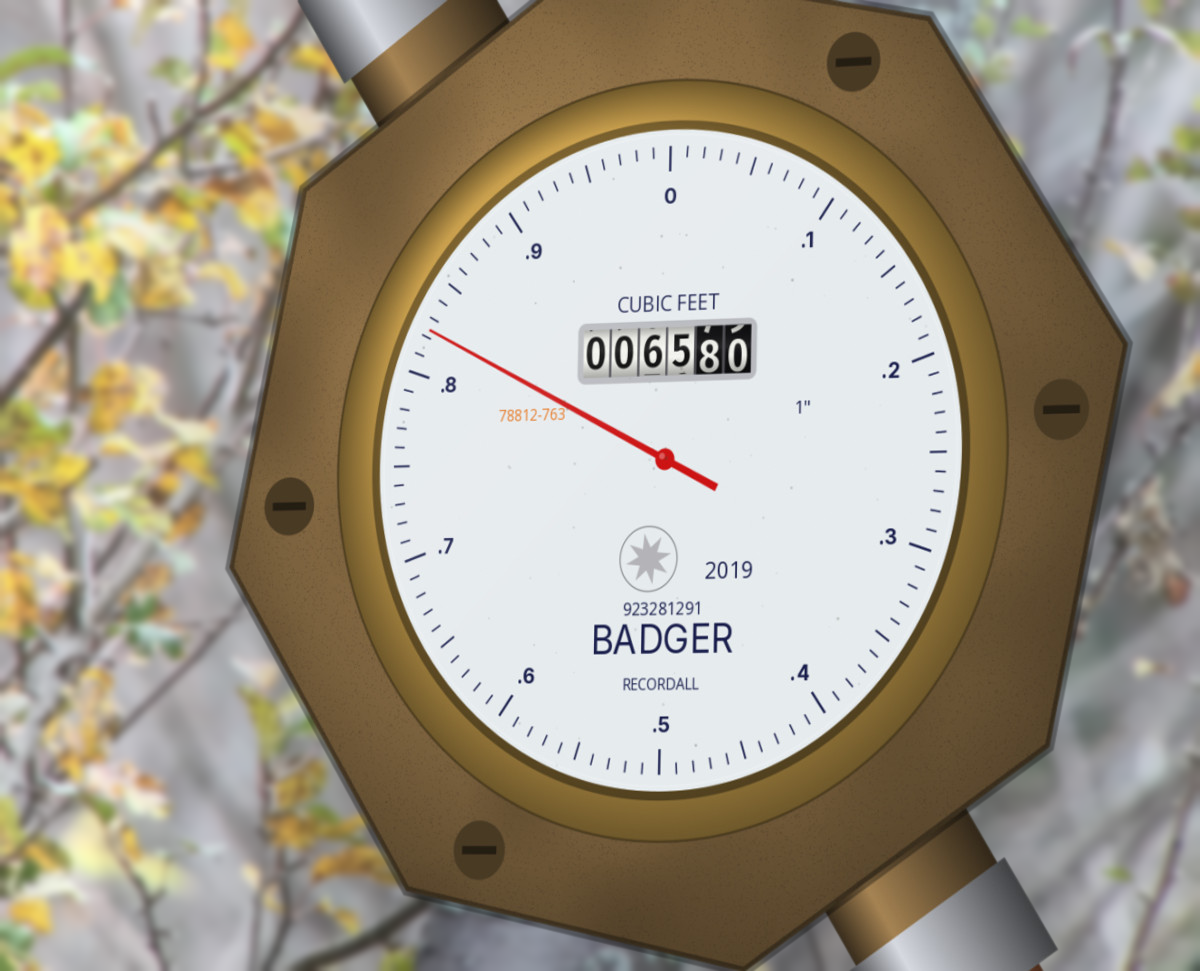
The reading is ft³ 6579.82
